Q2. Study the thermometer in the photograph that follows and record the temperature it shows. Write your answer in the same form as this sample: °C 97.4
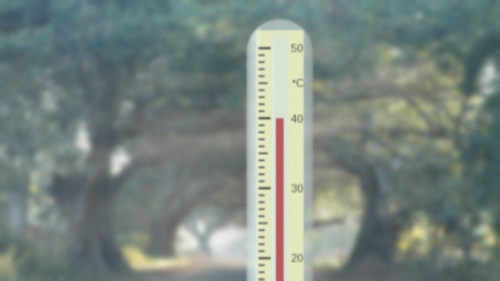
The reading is °C 40
